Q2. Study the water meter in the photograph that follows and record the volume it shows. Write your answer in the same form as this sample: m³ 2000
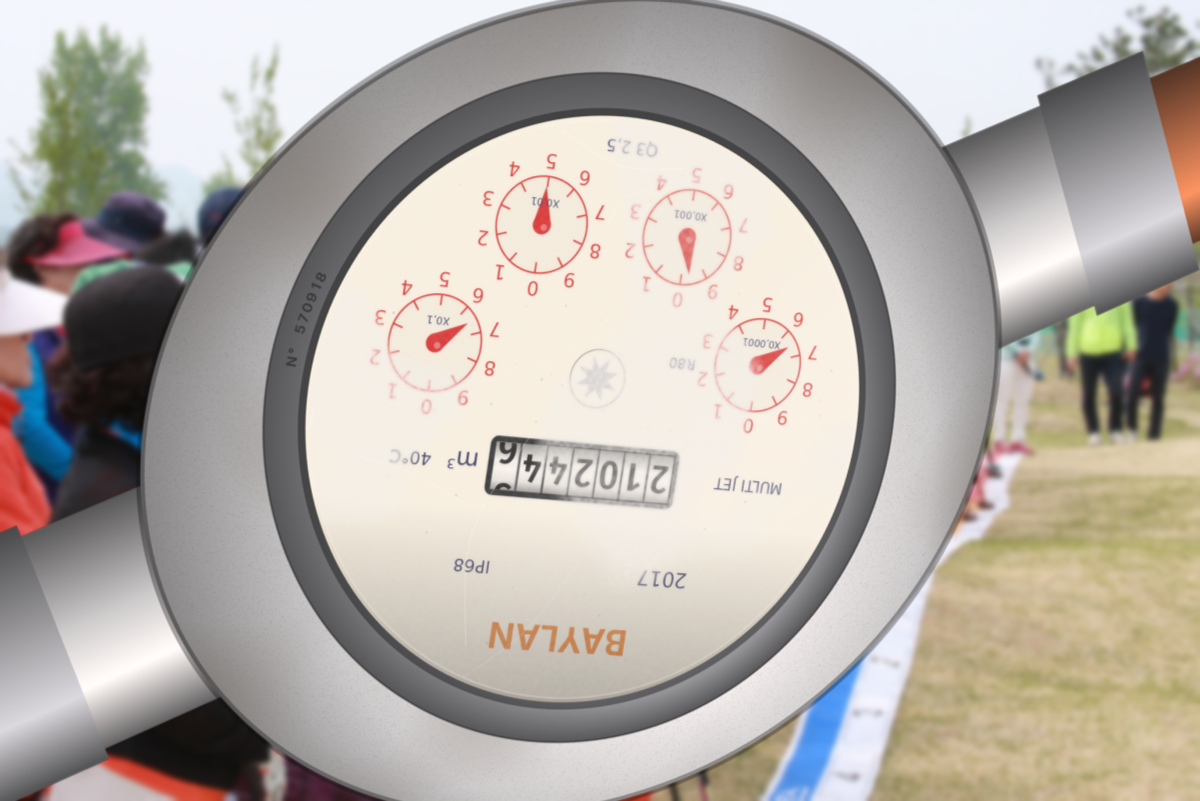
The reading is m³ 2102445.6496
